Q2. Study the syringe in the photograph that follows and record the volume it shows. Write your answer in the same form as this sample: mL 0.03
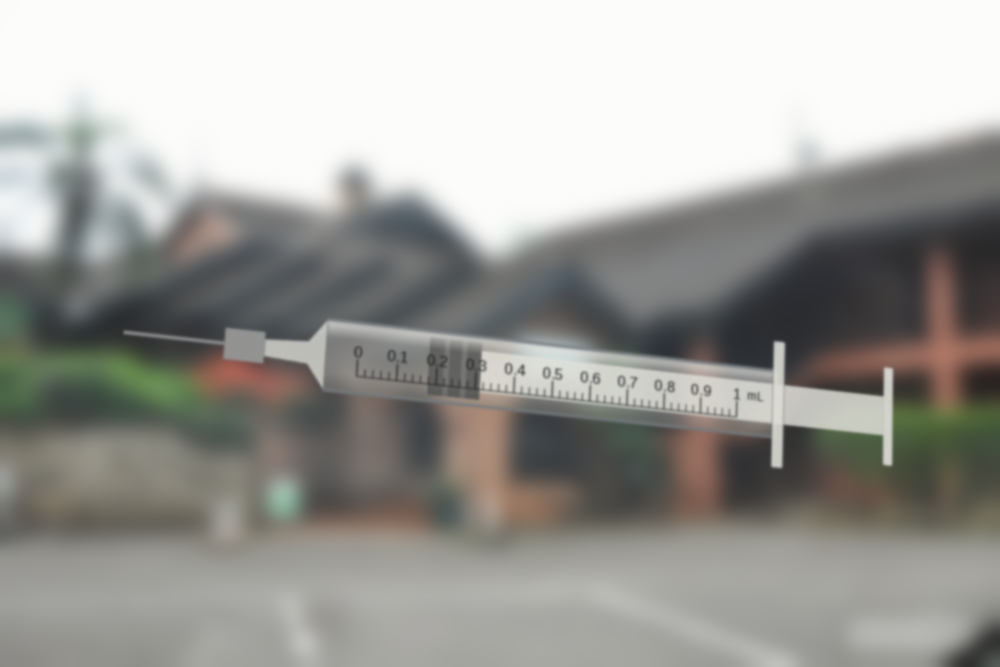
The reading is mL 0.18
